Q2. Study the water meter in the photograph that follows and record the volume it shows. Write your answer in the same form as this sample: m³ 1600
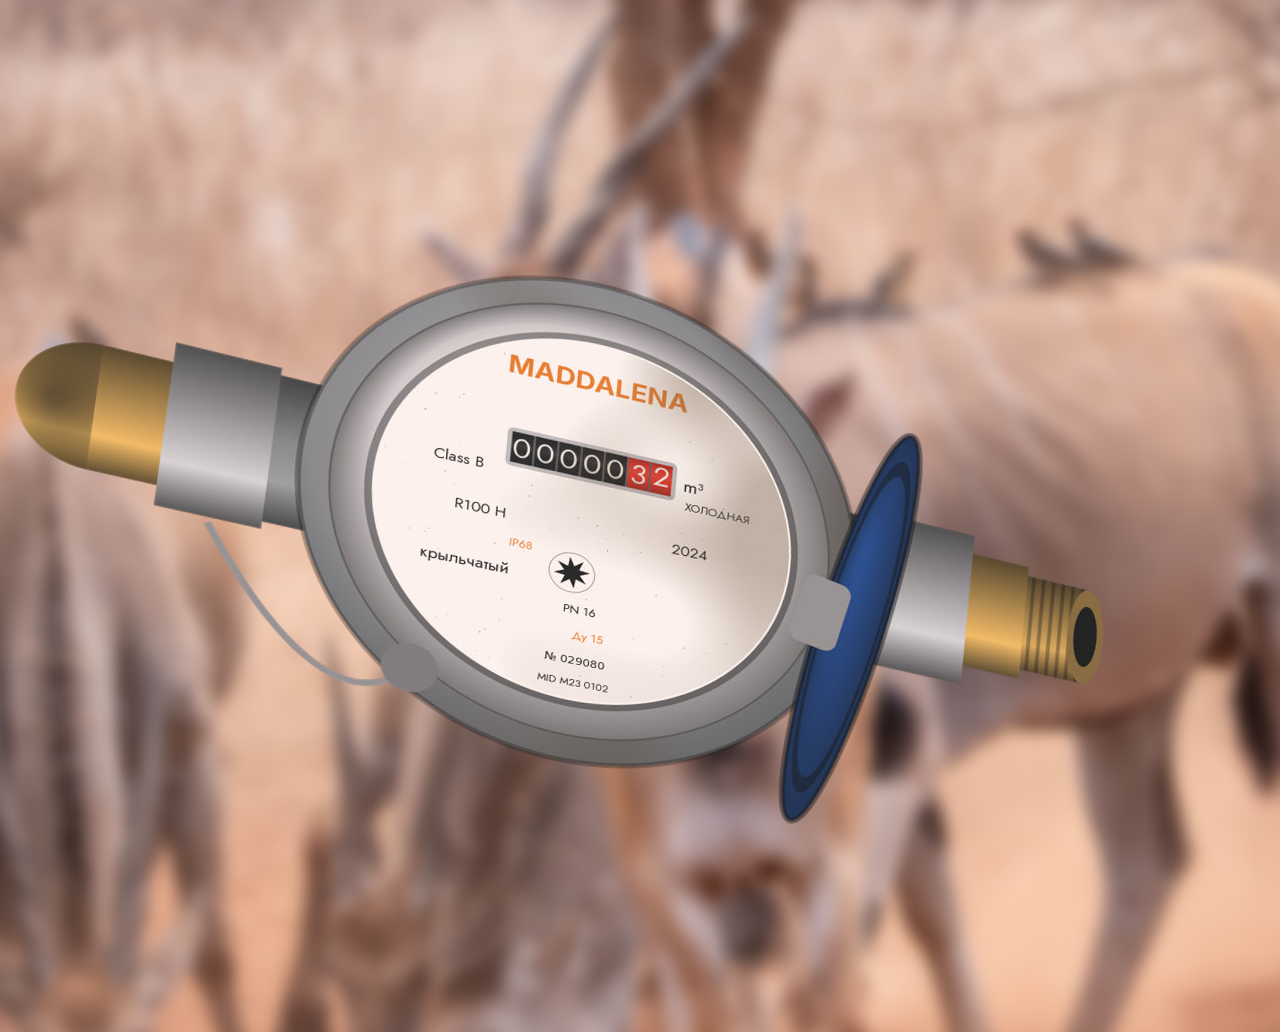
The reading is m³ 0.32
